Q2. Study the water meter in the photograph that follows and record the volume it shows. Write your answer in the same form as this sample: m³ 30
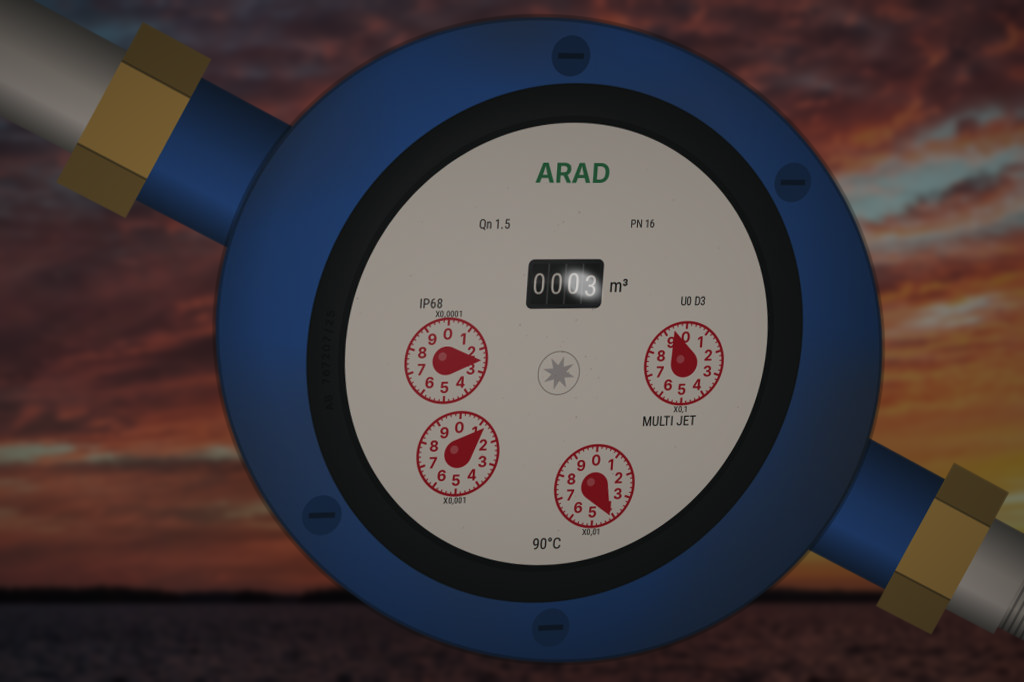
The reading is m³ 2.9412
